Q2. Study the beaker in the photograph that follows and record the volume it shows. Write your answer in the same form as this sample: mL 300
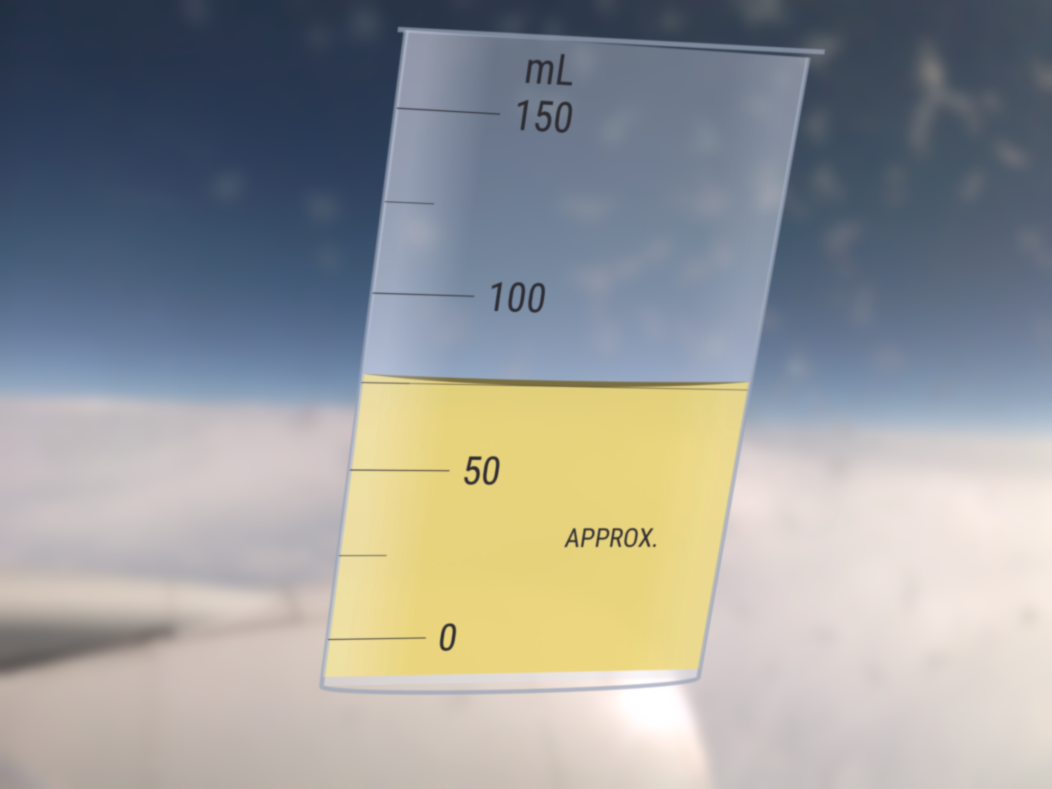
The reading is mL 75
